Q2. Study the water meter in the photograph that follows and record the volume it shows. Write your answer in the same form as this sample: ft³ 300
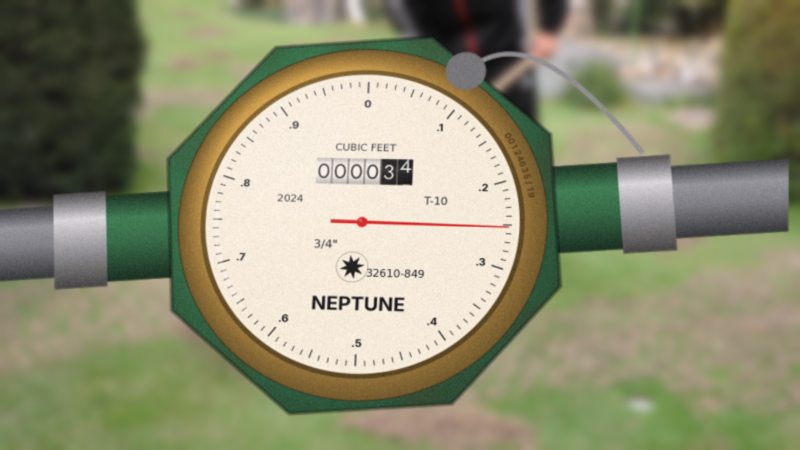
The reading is ft³ 34.25
